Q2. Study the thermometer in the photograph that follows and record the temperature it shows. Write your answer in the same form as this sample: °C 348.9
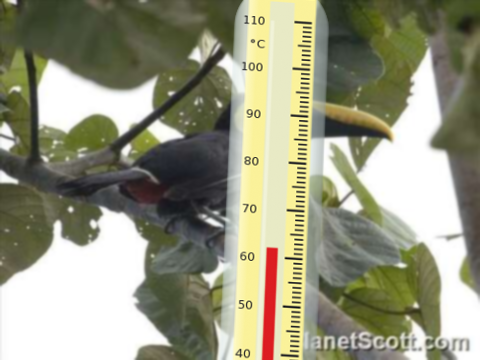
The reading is °C 62
